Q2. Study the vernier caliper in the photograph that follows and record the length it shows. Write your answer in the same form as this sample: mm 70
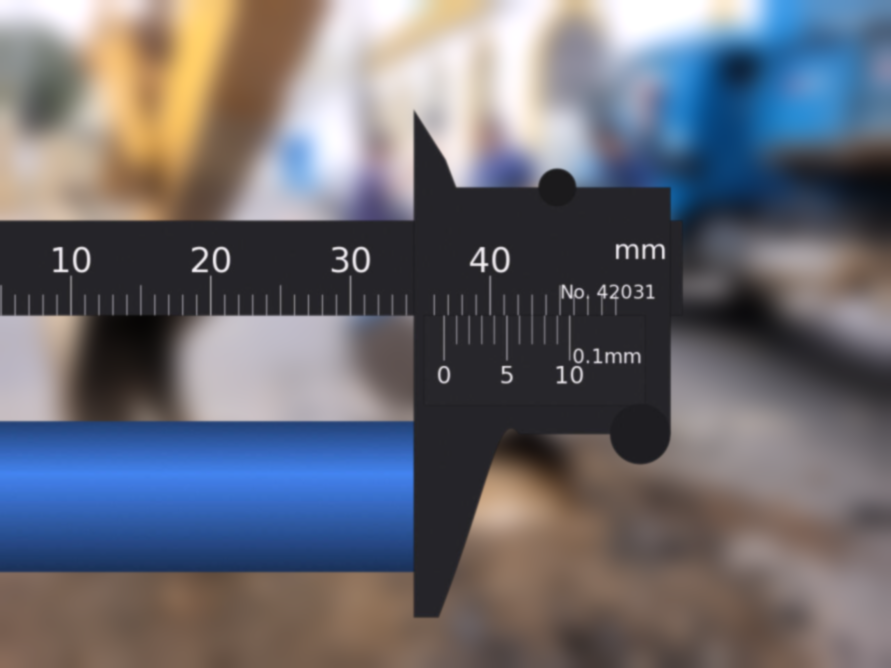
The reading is mm 36.7
